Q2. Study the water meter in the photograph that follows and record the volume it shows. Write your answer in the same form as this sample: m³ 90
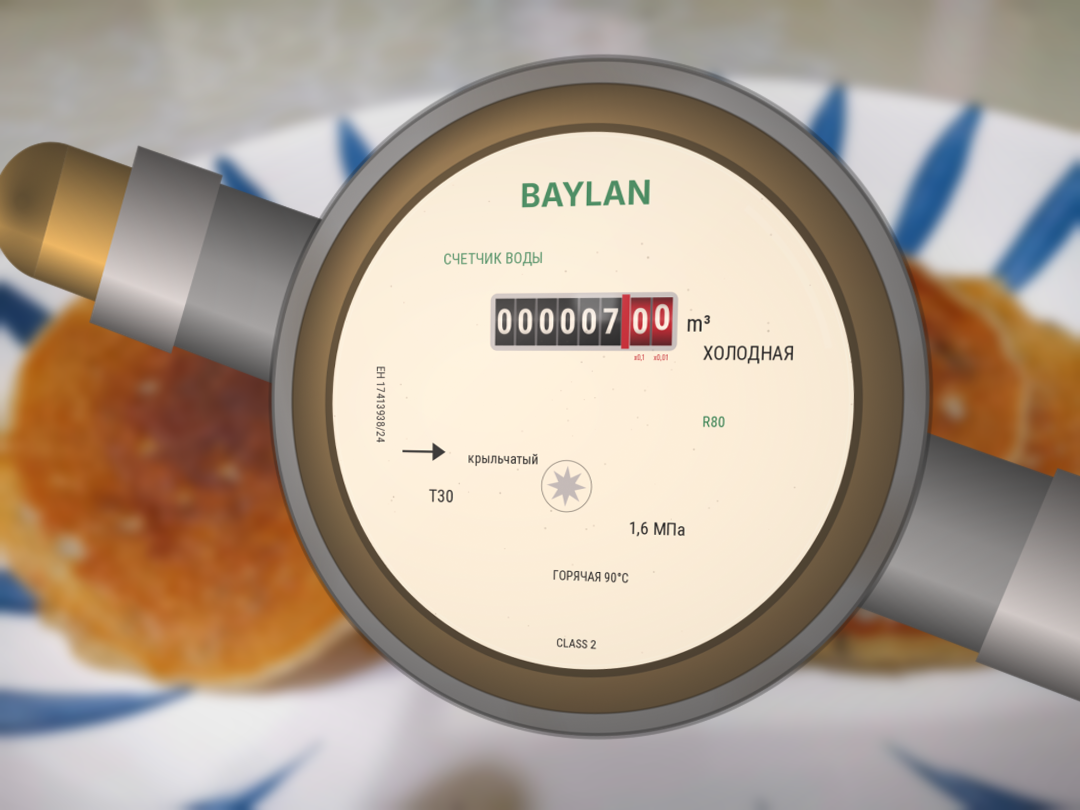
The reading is m³ 7.00
